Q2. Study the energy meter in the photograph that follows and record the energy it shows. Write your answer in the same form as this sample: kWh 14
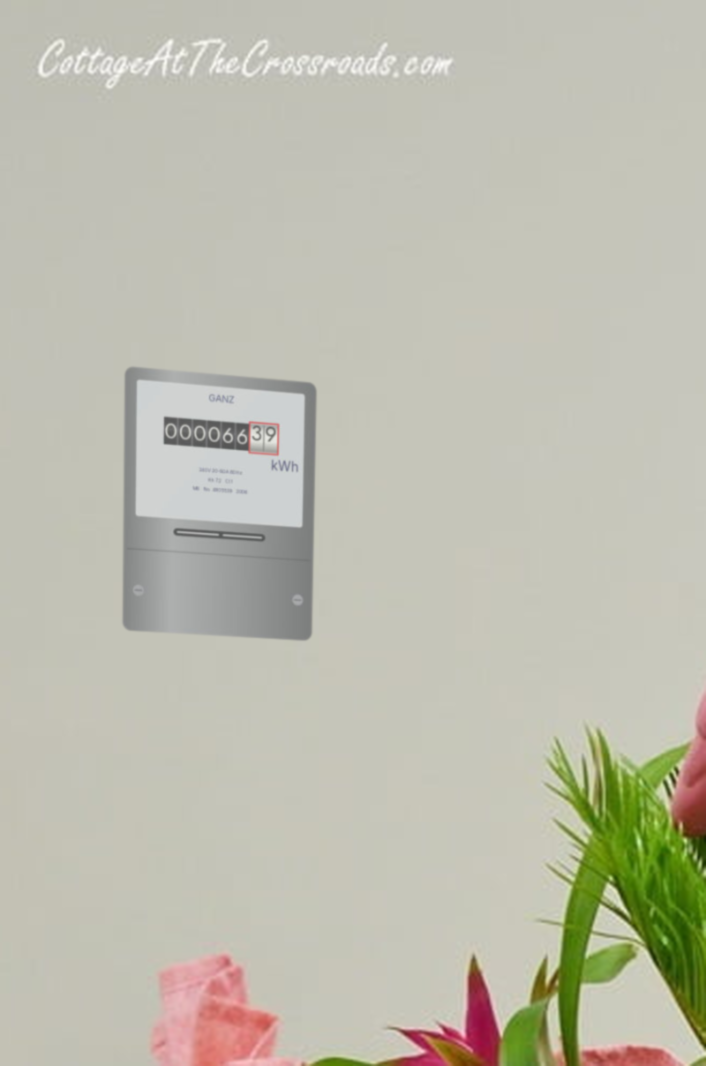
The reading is kWh 66.39
